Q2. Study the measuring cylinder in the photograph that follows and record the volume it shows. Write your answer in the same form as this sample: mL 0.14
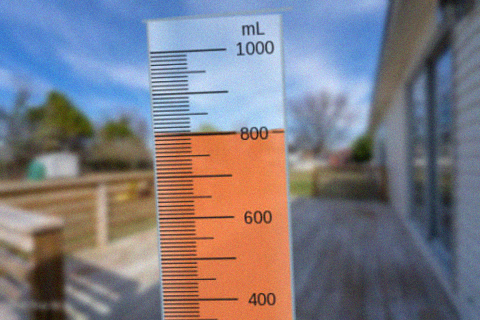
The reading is mL 800
